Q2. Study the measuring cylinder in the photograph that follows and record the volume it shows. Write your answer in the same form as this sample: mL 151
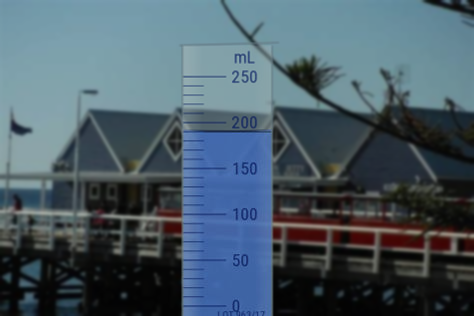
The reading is mL 190
